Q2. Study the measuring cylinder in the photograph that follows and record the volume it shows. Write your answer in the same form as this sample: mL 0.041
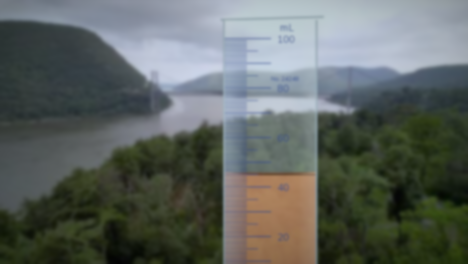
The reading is mL 45
